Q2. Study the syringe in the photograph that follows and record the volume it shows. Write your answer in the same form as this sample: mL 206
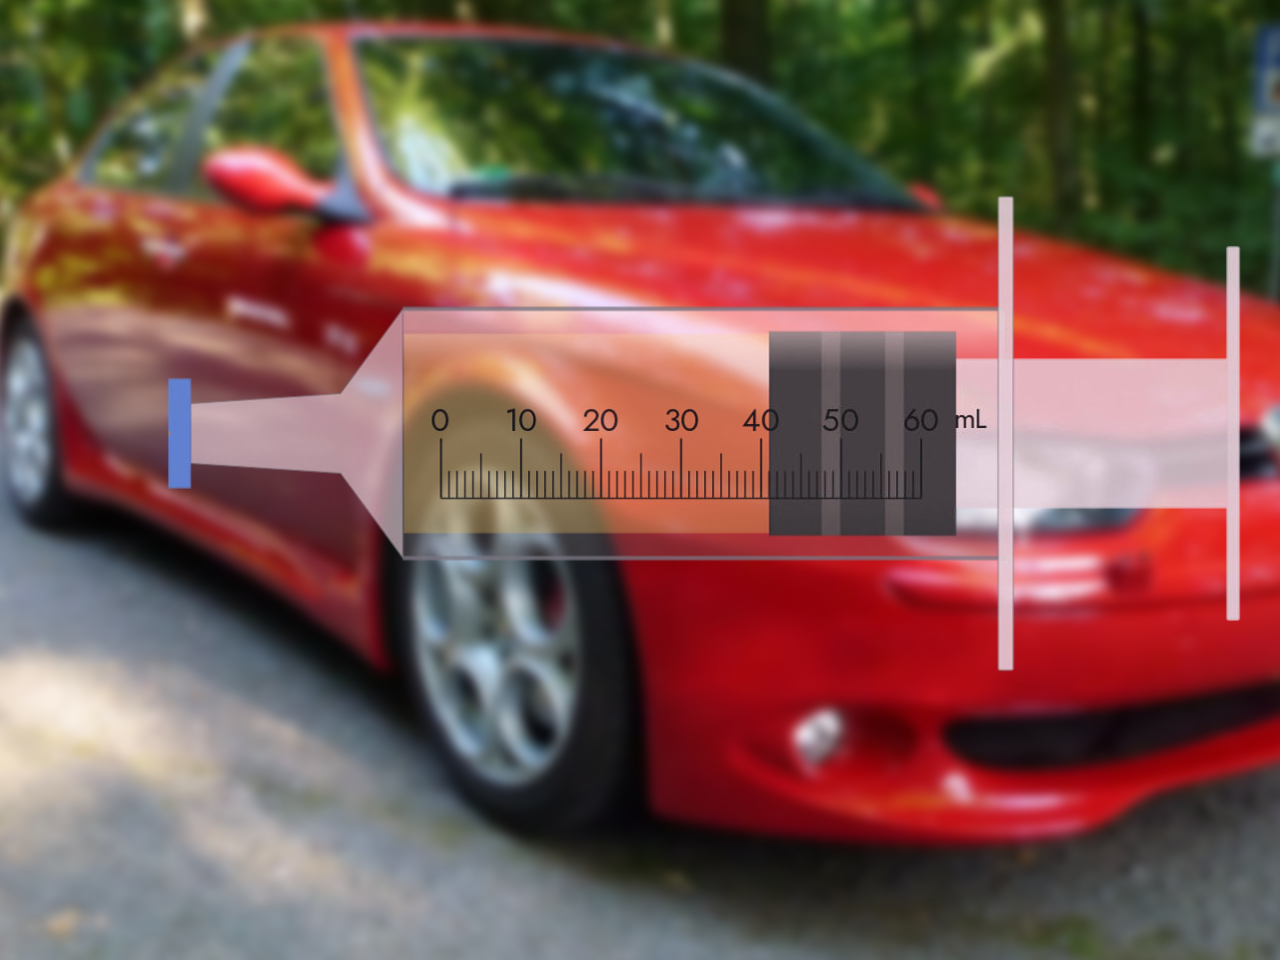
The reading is mL 41
